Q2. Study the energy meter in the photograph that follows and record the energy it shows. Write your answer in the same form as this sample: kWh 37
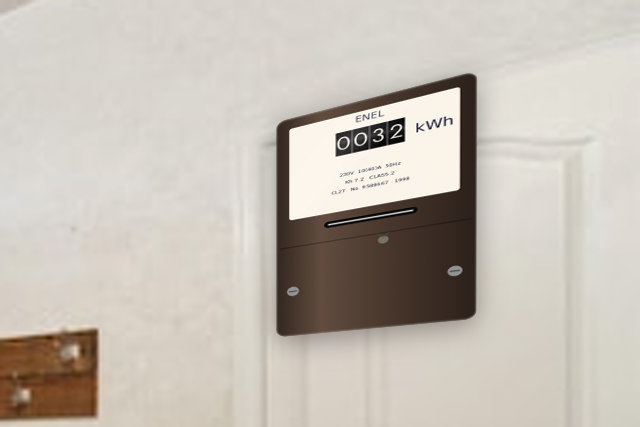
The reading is kWh 32
